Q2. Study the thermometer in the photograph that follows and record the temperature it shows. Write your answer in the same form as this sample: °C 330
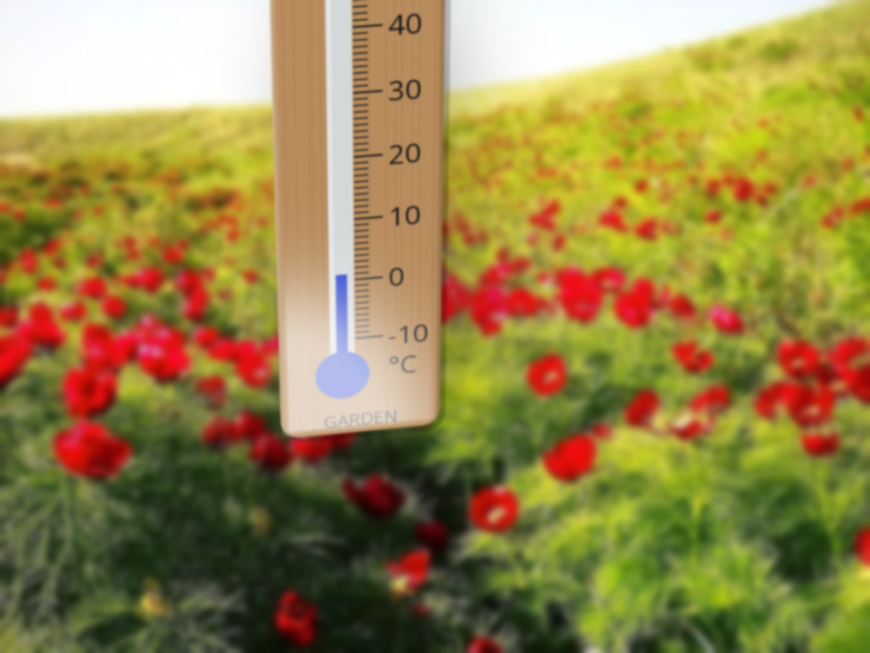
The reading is °C 1
